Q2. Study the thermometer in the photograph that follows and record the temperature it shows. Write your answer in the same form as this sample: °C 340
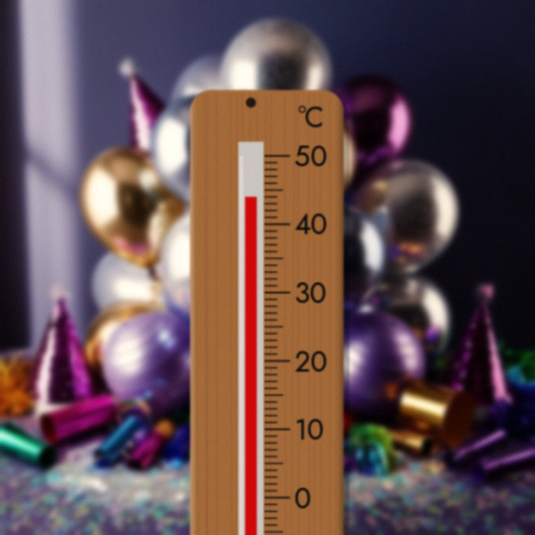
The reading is °C 44
